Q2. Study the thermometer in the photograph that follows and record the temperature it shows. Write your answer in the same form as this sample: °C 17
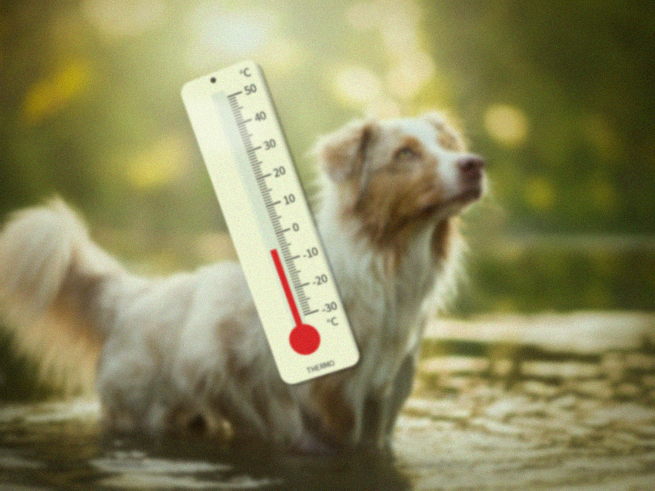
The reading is °C -5
